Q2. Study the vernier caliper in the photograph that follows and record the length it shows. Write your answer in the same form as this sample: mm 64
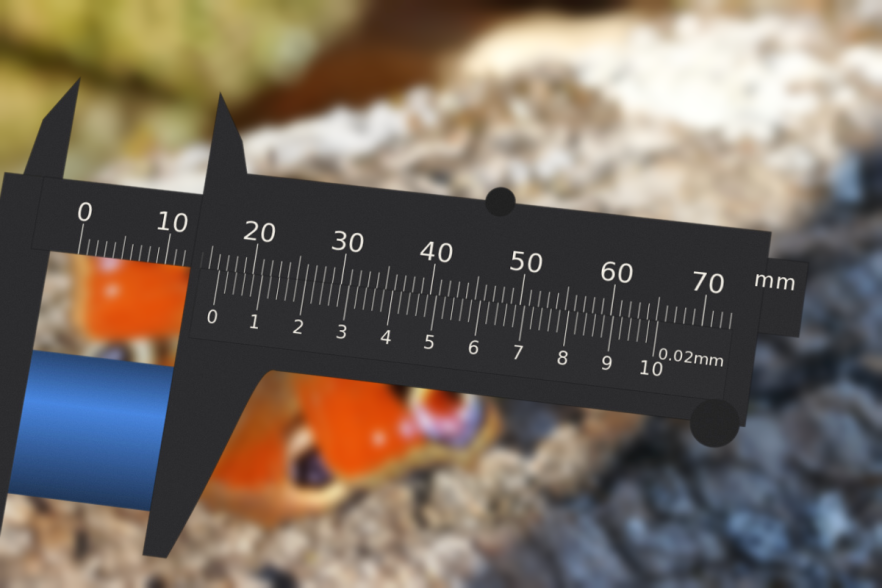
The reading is mm 16.2
